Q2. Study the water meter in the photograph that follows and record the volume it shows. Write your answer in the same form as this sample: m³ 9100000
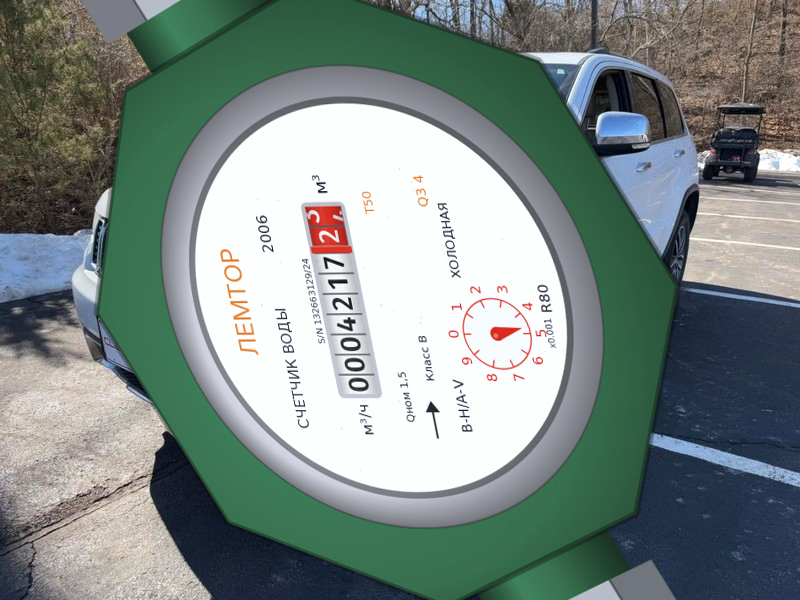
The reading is m³ 4217.234
